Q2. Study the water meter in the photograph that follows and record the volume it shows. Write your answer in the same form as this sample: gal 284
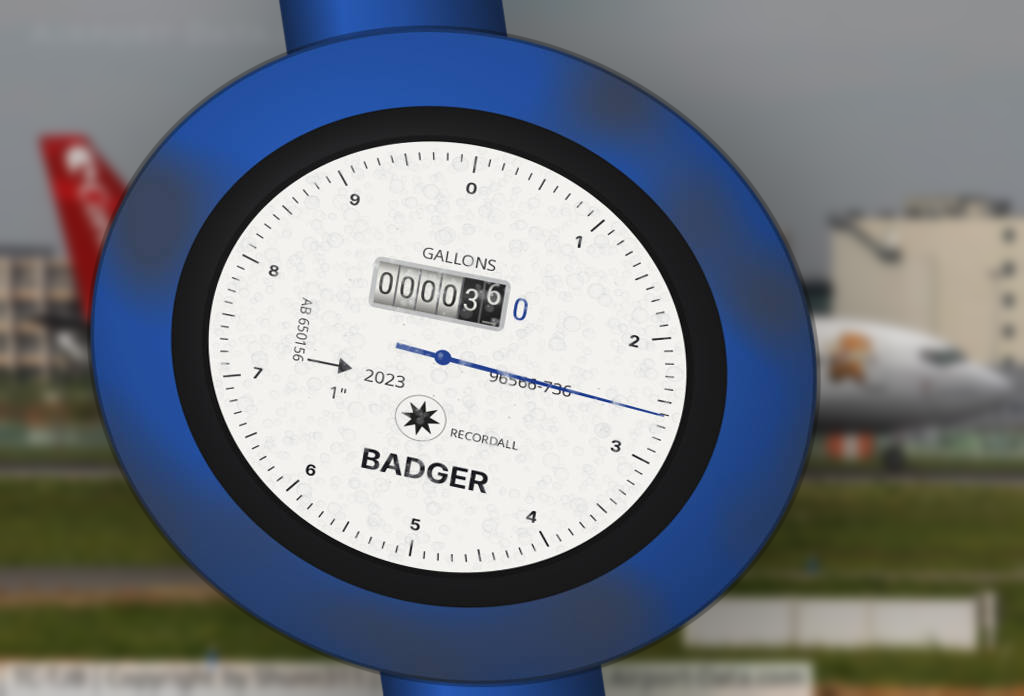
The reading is gal 362.6
